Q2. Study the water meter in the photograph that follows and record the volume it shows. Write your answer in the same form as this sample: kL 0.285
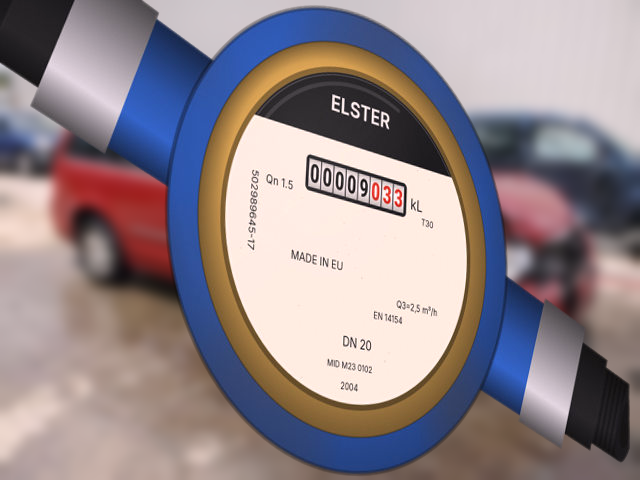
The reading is kL 9.033
